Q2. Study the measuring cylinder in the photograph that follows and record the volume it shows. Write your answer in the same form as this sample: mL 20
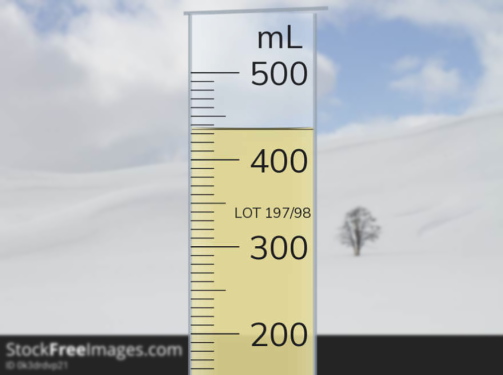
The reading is mL 435
